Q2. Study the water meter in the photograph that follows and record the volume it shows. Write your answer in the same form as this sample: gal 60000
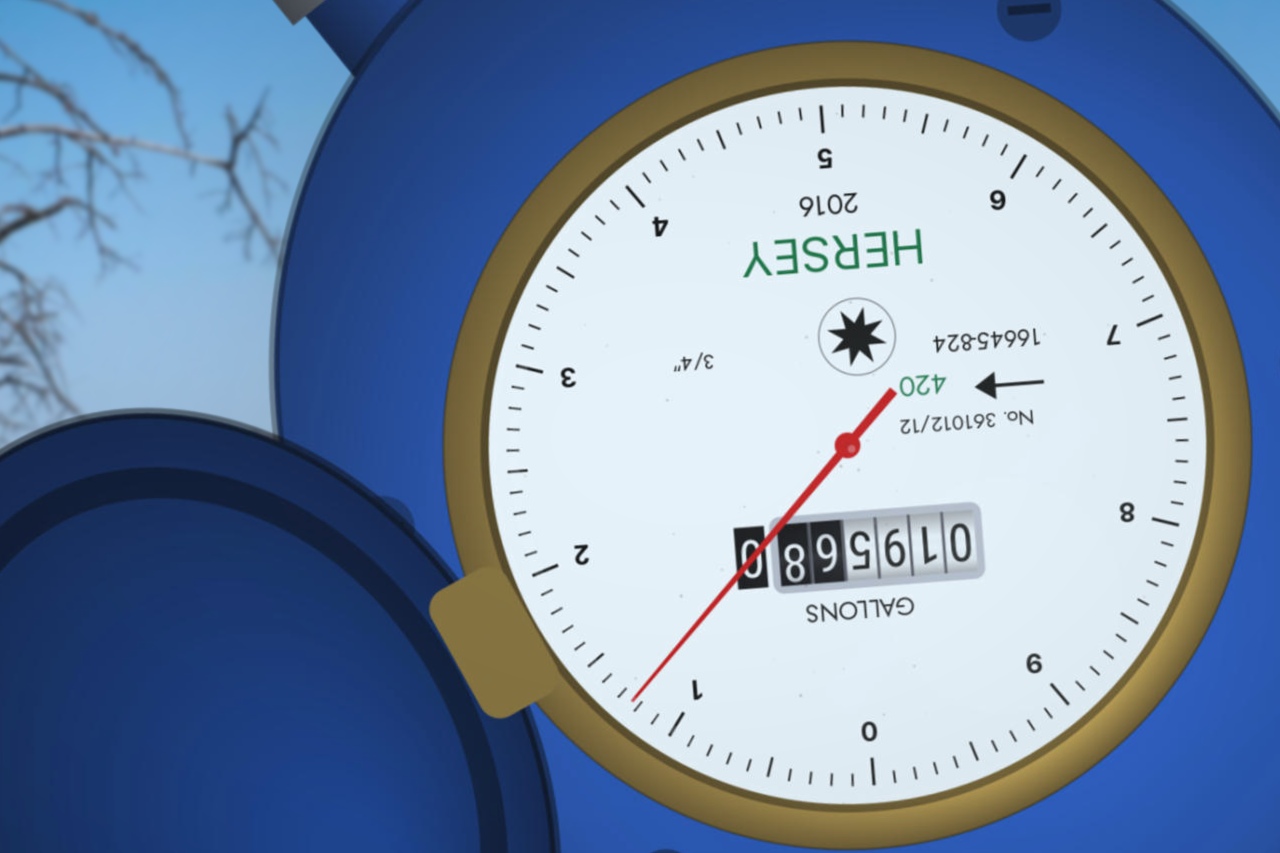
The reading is gal 195681.2
